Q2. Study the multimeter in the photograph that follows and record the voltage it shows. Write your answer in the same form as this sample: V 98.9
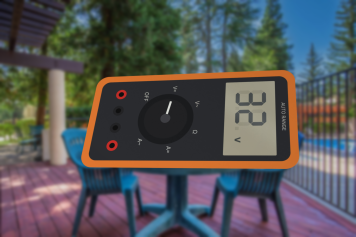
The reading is V 32
